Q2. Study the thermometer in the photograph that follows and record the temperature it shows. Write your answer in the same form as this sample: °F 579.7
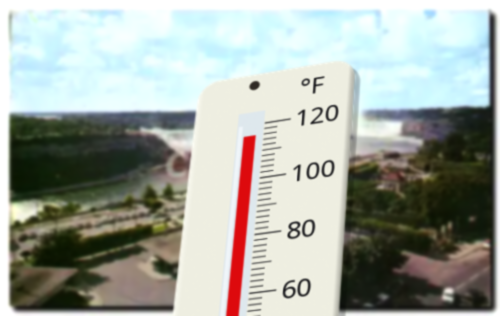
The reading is °F 116
